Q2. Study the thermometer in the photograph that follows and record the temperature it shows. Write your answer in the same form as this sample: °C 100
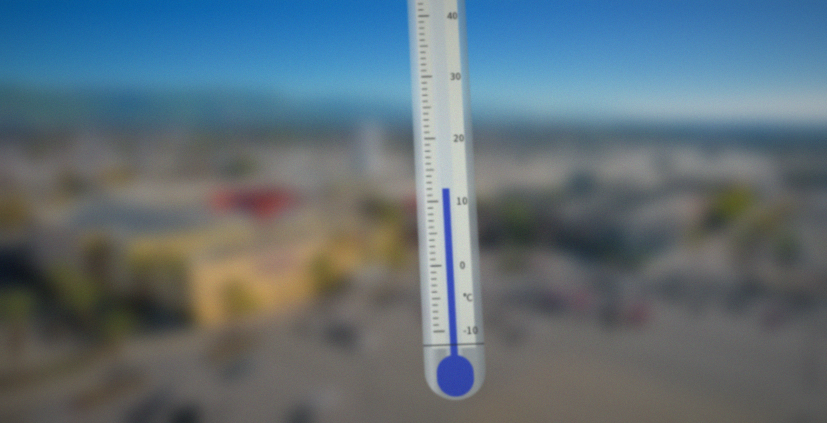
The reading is °C 12
